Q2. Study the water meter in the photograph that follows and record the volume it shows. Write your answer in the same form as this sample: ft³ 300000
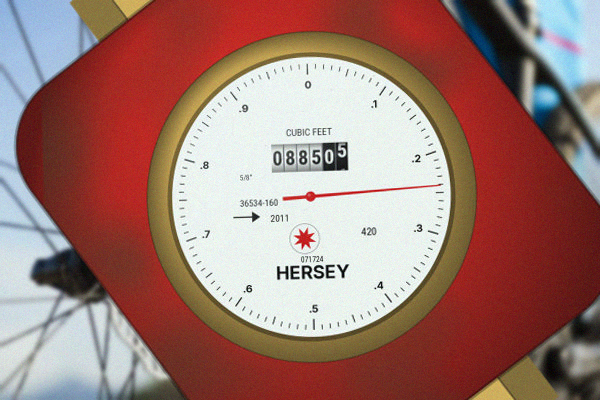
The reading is ft³ 88505.24
